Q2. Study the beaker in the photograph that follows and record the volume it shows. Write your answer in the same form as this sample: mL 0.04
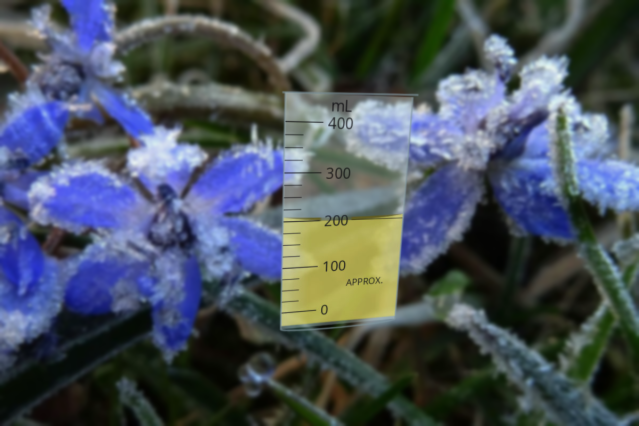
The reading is mL 200
